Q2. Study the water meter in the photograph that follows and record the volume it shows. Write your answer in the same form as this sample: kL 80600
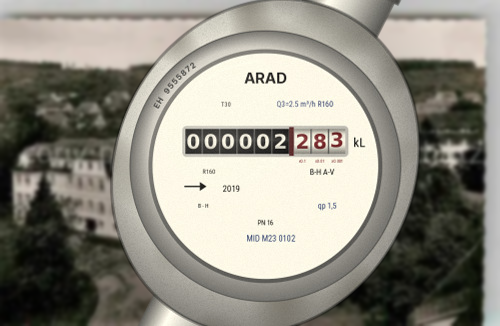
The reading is kL 2.283
